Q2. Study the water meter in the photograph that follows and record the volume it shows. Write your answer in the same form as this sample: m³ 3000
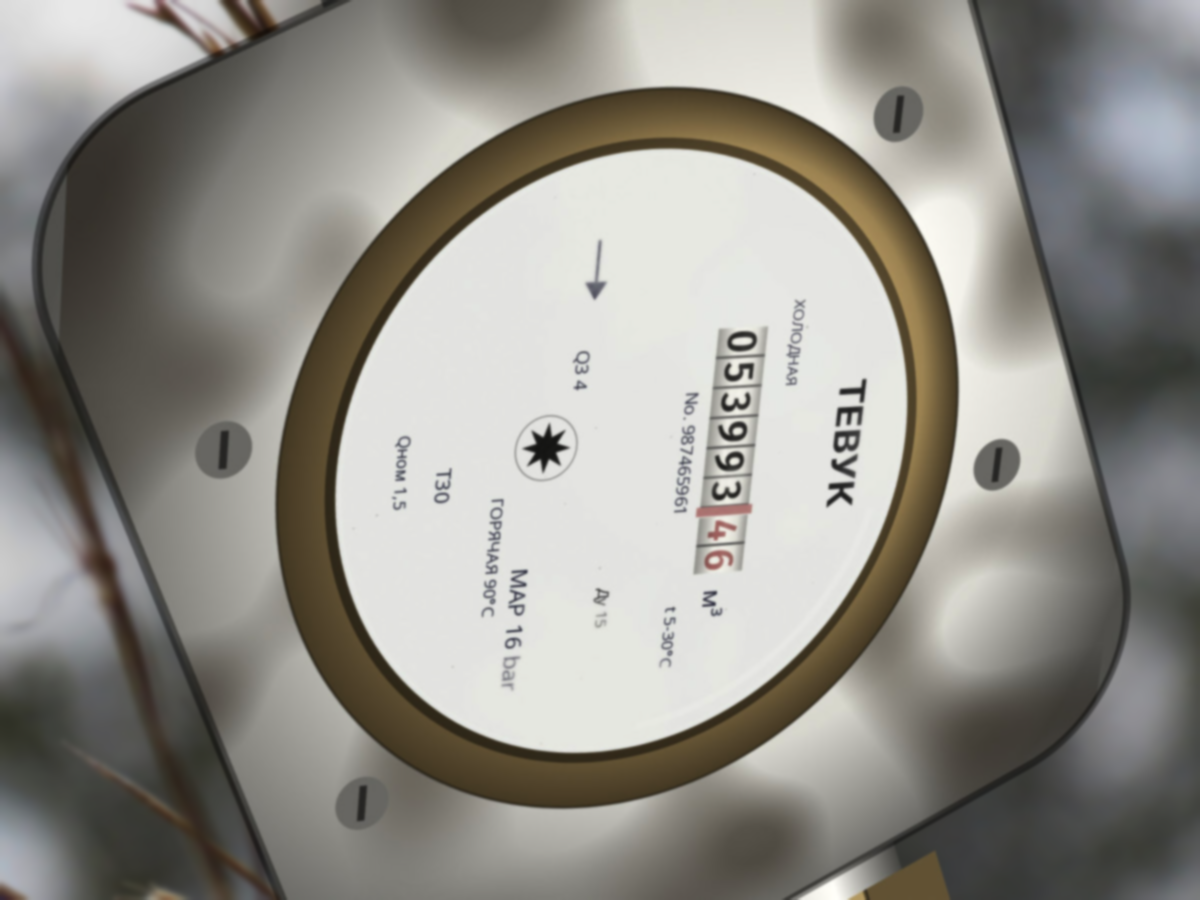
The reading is m³ 53993.46
